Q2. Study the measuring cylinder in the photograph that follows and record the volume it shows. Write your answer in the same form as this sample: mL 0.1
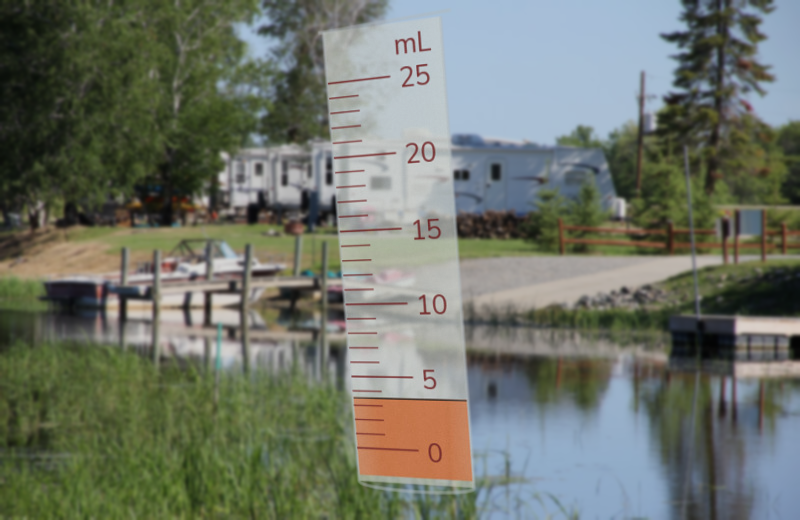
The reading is mL 3.5
